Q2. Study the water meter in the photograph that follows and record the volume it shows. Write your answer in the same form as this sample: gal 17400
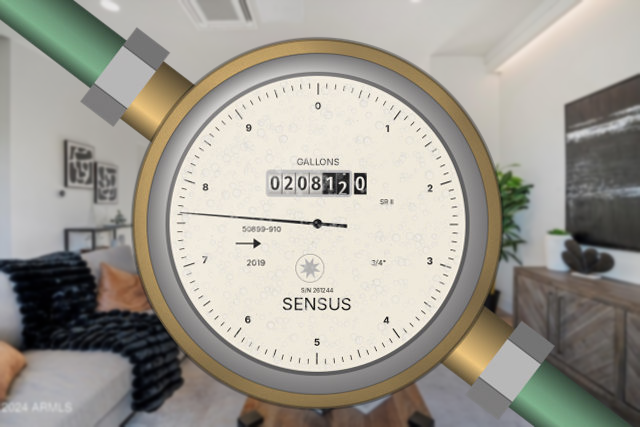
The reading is gal 208117.6
